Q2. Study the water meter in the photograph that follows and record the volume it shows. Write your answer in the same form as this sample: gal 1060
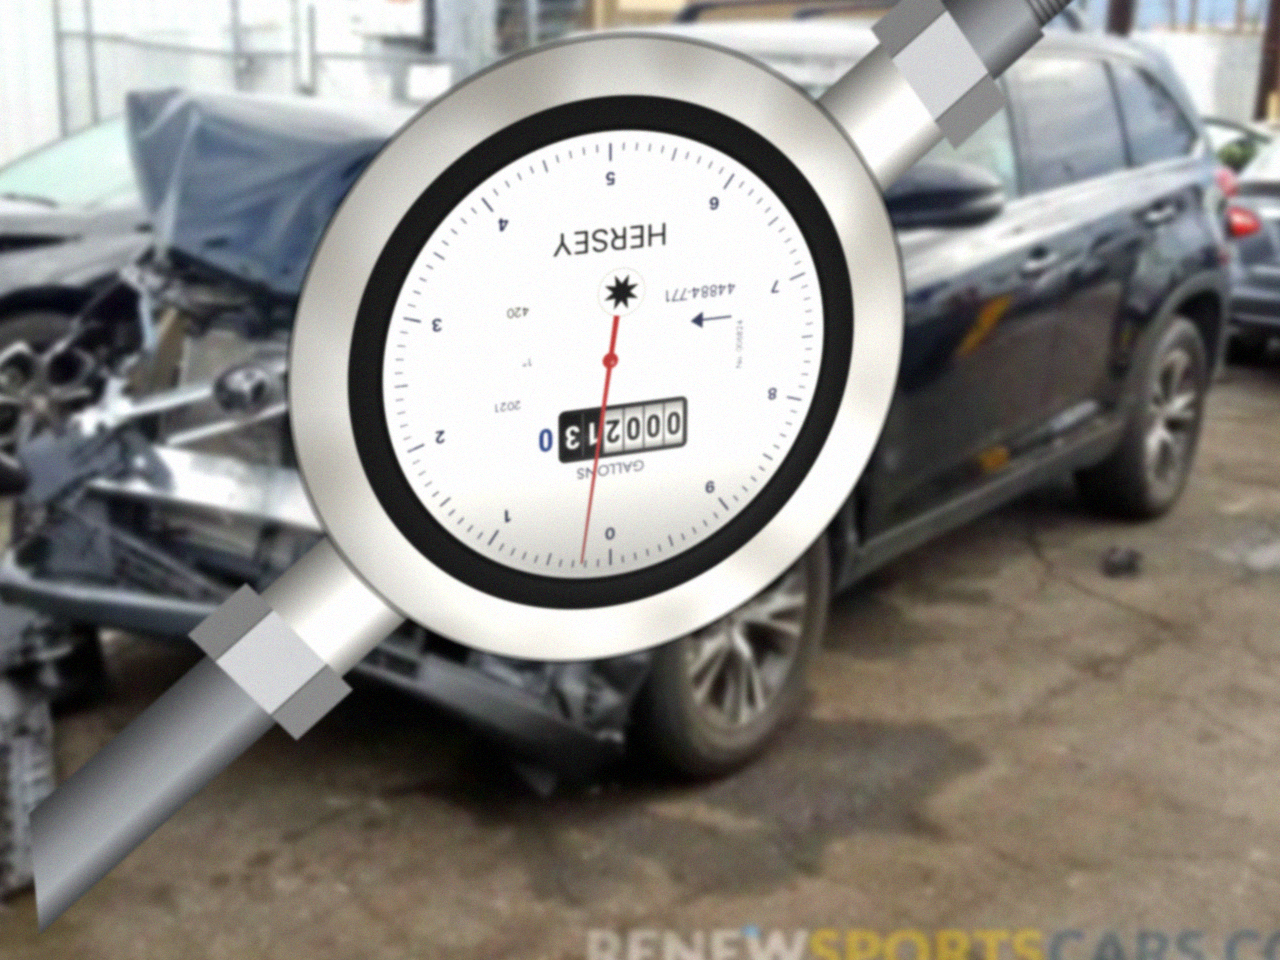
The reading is gal 2130.2
